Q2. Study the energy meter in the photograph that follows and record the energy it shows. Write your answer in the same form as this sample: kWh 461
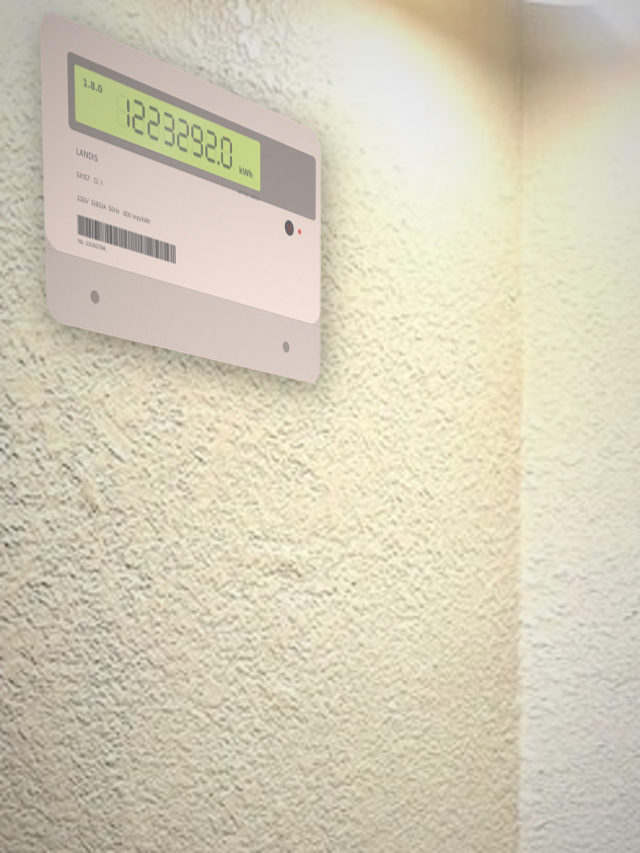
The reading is kWh 1223292.0
